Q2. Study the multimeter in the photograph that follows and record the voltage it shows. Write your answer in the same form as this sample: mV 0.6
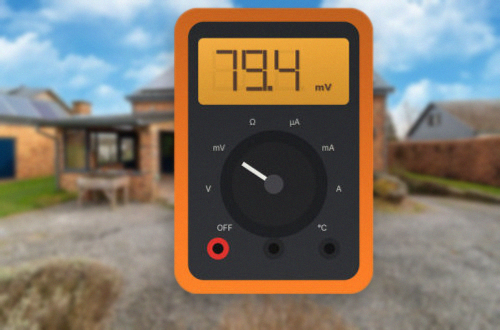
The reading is mV 79.4
